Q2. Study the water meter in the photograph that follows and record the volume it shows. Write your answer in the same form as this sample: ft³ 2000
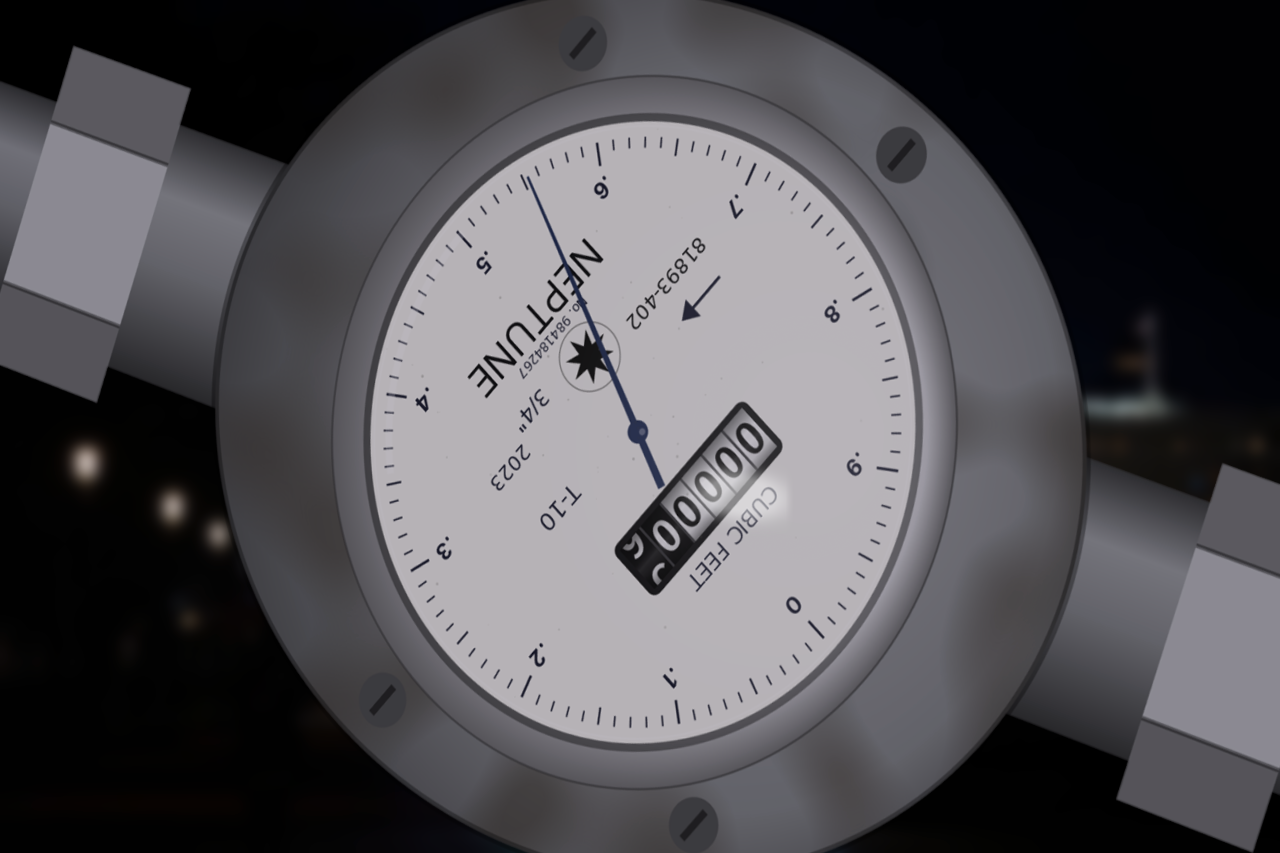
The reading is ft³ 5.55
